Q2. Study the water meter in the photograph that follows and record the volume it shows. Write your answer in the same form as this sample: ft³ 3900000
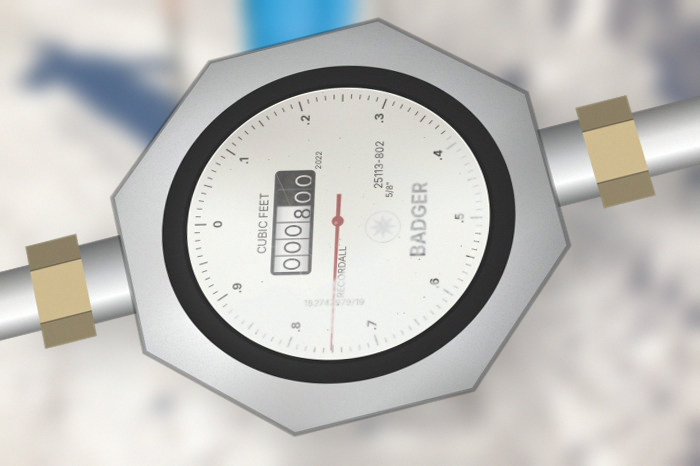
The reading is ft³ 799.75
